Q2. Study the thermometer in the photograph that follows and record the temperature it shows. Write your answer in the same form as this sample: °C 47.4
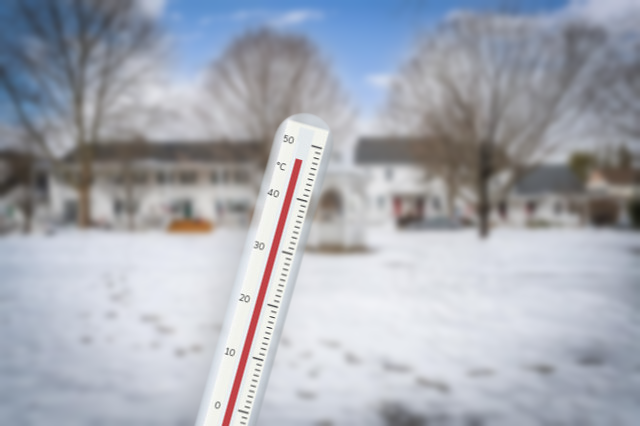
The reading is °C 47
